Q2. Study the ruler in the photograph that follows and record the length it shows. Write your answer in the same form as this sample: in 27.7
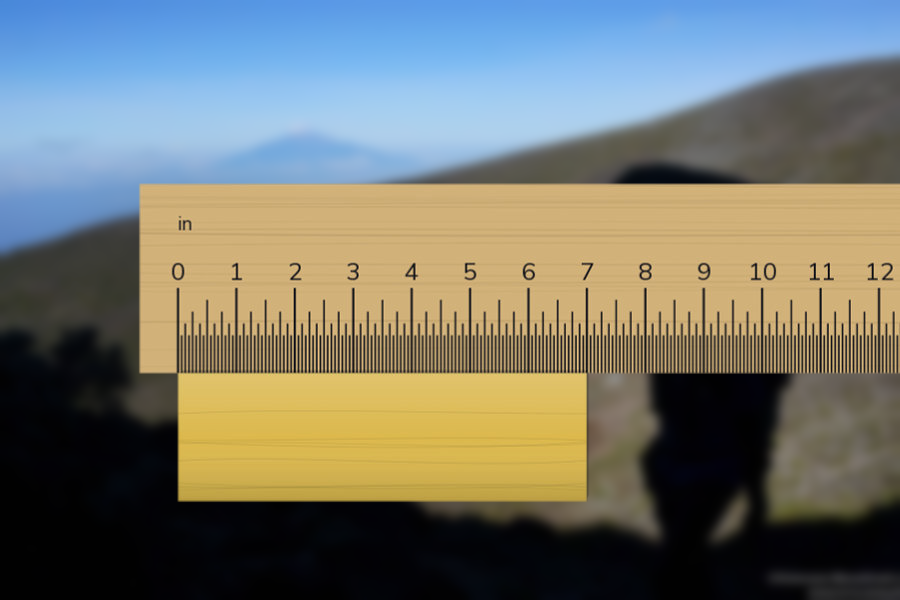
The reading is in 7
